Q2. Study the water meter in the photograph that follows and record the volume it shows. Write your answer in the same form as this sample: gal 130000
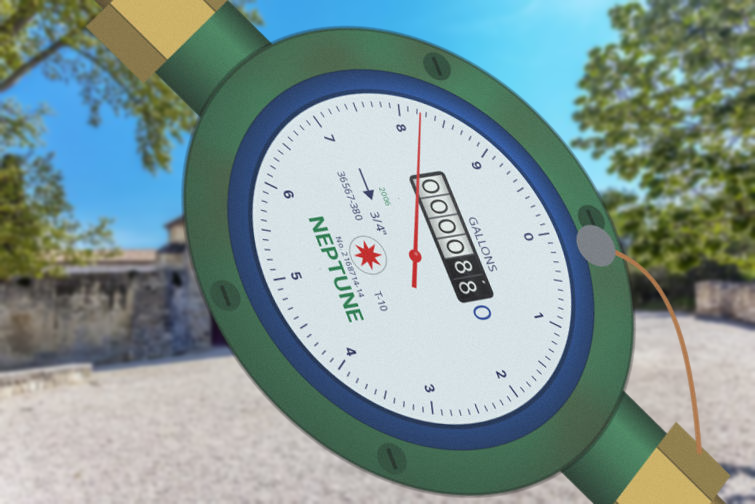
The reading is gal 878.2
